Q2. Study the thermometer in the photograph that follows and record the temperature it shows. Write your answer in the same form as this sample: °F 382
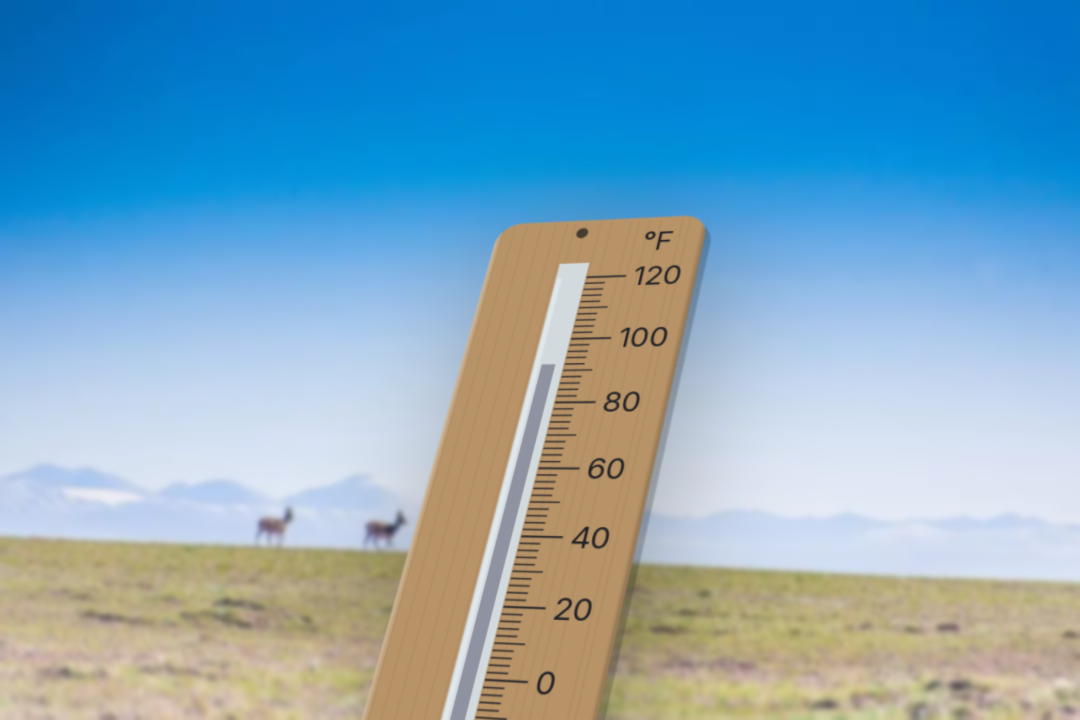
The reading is °F 92
